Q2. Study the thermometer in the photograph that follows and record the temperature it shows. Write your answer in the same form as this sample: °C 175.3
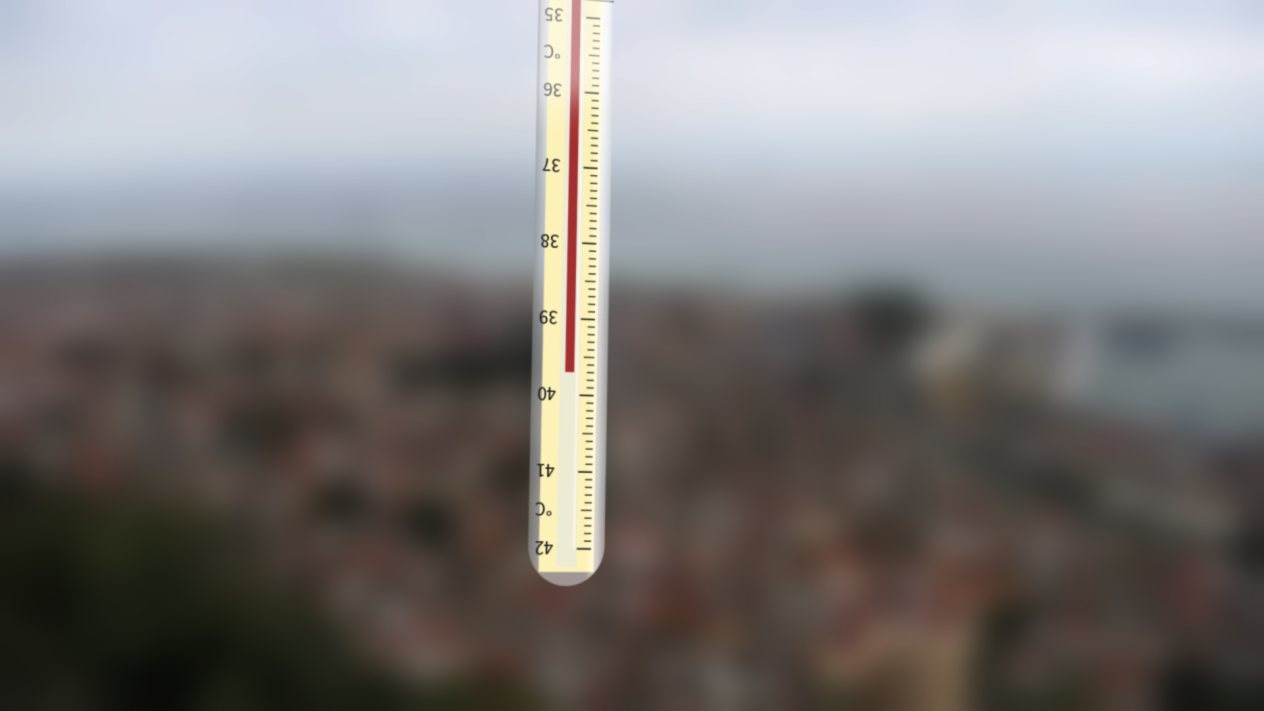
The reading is °C 39.7
